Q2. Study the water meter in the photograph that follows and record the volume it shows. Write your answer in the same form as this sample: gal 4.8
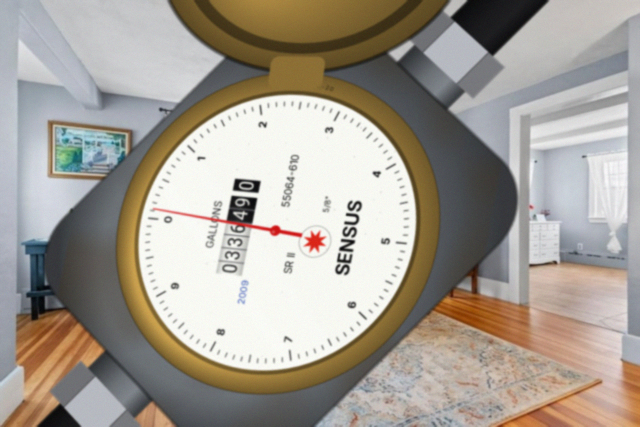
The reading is gal 336490.1
